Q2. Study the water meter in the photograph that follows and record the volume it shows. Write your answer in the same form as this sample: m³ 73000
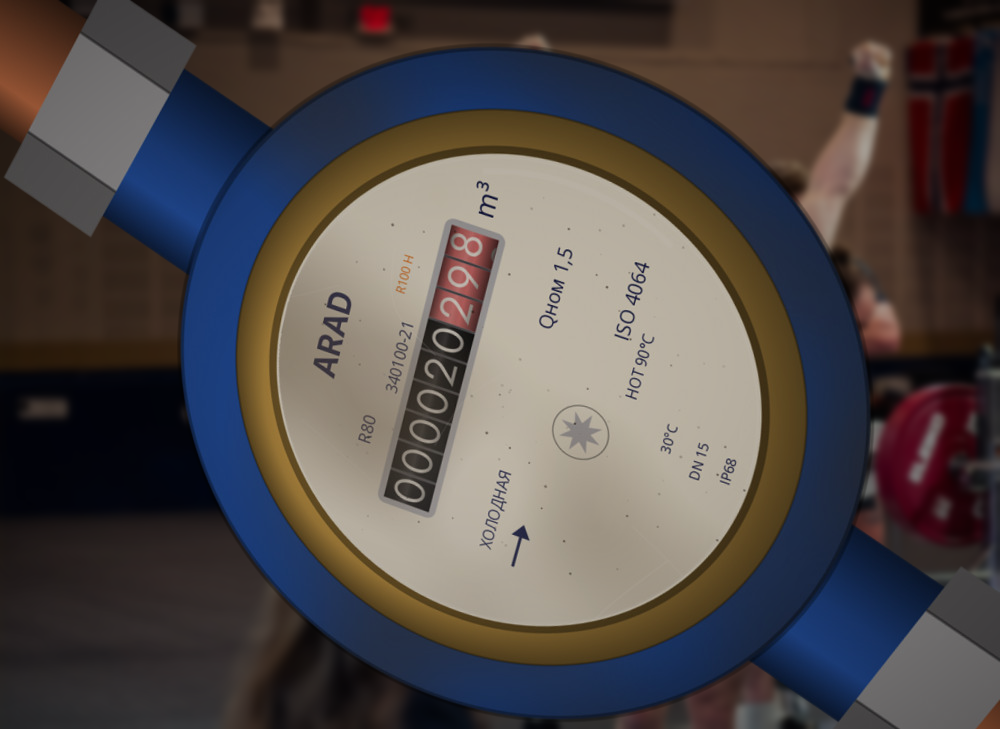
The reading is m³ 20.298
